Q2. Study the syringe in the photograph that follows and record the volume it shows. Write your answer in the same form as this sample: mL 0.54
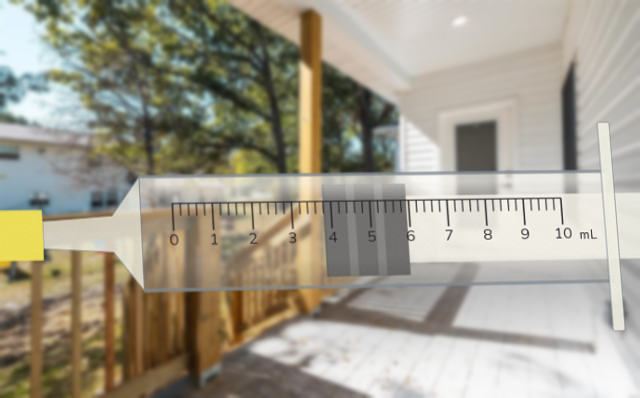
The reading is mL 3.8
